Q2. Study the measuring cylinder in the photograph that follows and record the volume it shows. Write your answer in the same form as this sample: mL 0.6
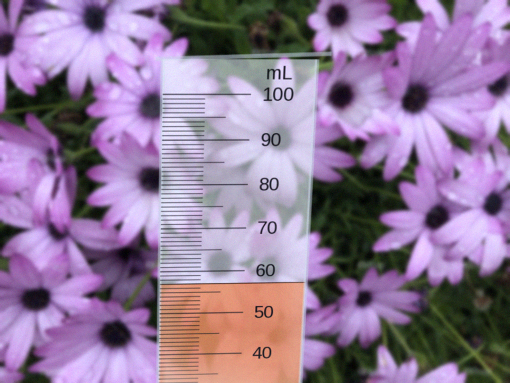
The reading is mL 57
